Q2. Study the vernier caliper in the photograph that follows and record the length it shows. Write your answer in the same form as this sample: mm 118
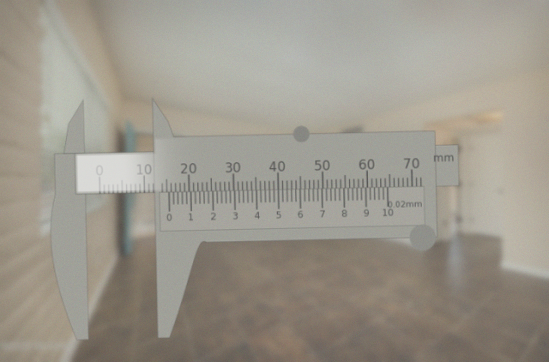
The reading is mm 15.5
